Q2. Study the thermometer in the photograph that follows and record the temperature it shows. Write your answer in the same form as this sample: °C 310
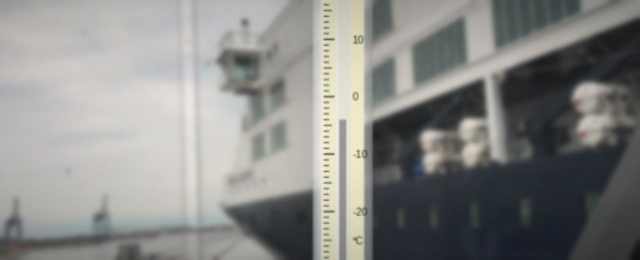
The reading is °C -4
